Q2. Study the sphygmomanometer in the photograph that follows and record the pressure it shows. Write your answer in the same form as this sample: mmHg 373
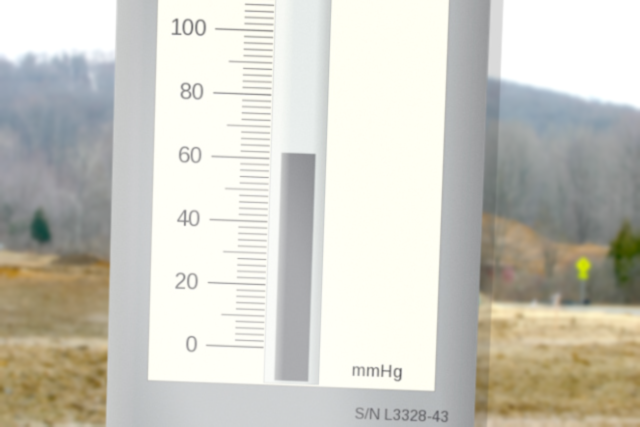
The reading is mmHg 62
